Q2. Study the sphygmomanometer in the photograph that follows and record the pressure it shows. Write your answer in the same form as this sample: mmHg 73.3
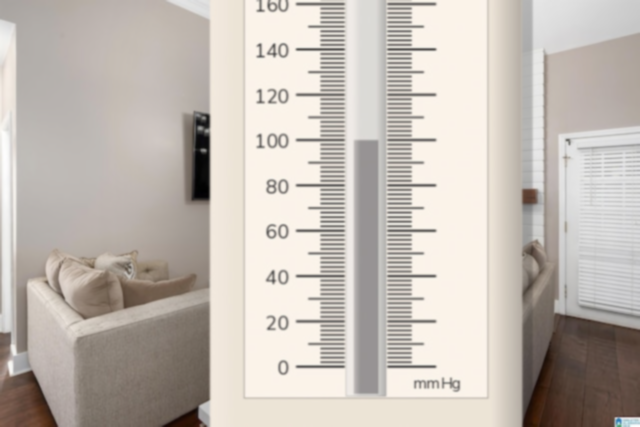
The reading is mmHg 100
